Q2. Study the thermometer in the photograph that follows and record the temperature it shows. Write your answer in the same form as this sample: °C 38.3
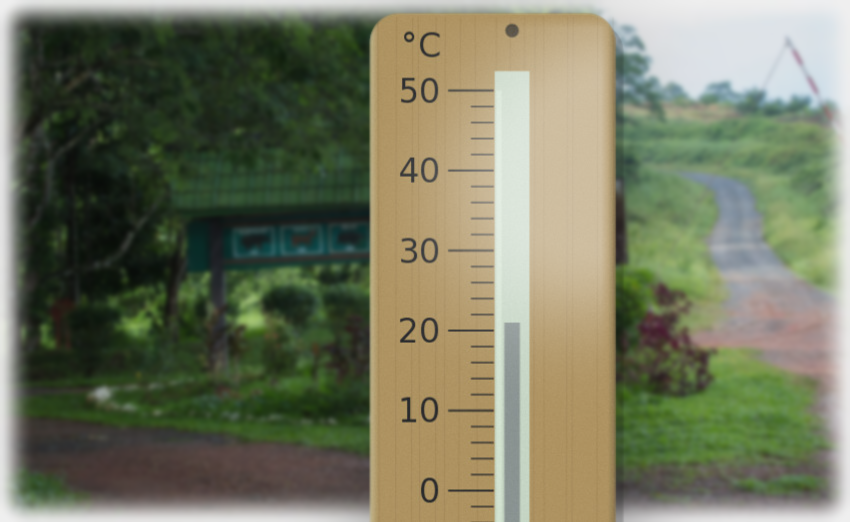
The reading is °C 21
